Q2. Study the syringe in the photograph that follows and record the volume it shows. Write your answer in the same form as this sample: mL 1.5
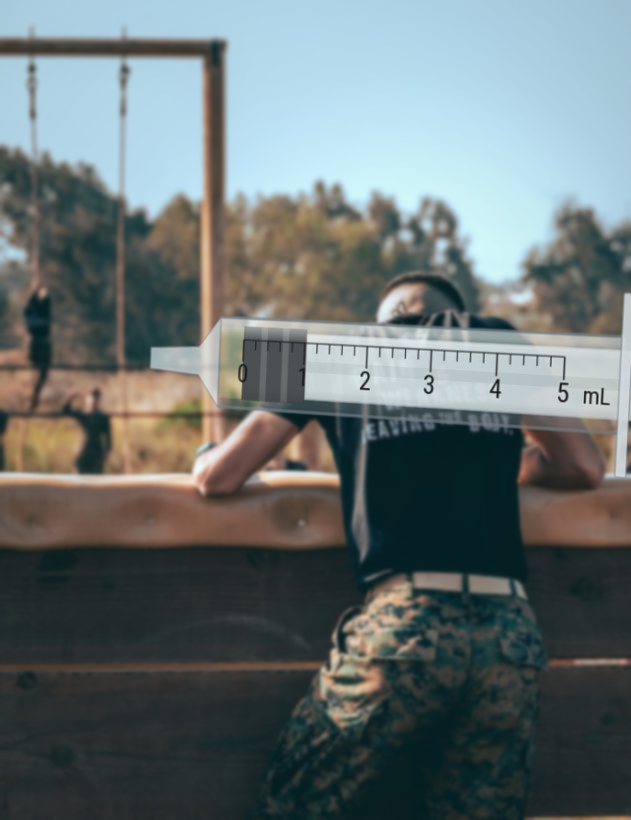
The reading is mL 0
